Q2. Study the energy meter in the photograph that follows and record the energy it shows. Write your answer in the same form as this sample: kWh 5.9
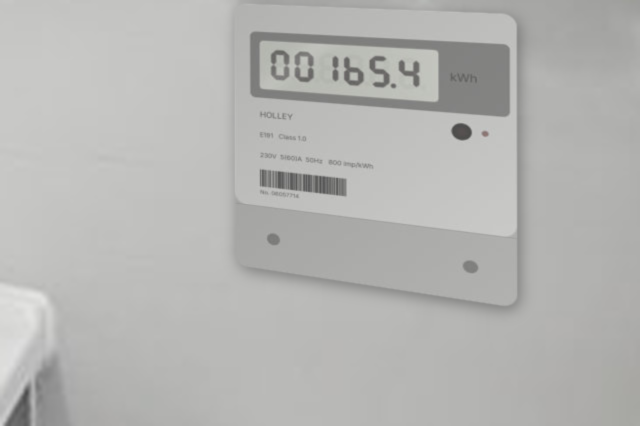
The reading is kWh 165.4
